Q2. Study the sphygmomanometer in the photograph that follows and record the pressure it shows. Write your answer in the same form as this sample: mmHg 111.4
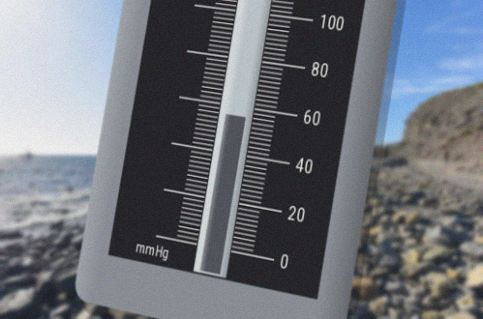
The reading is mmHg 56
